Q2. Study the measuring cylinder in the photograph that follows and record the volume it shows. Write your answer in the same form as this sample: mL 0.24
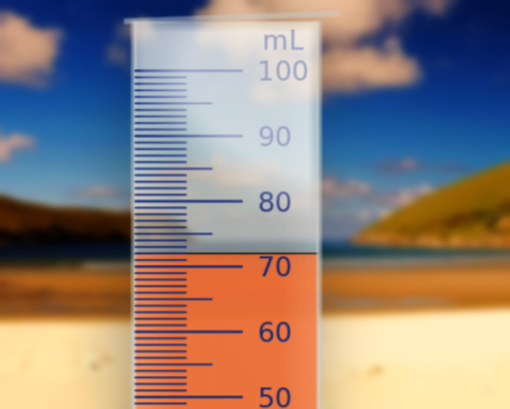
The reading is mL 72
